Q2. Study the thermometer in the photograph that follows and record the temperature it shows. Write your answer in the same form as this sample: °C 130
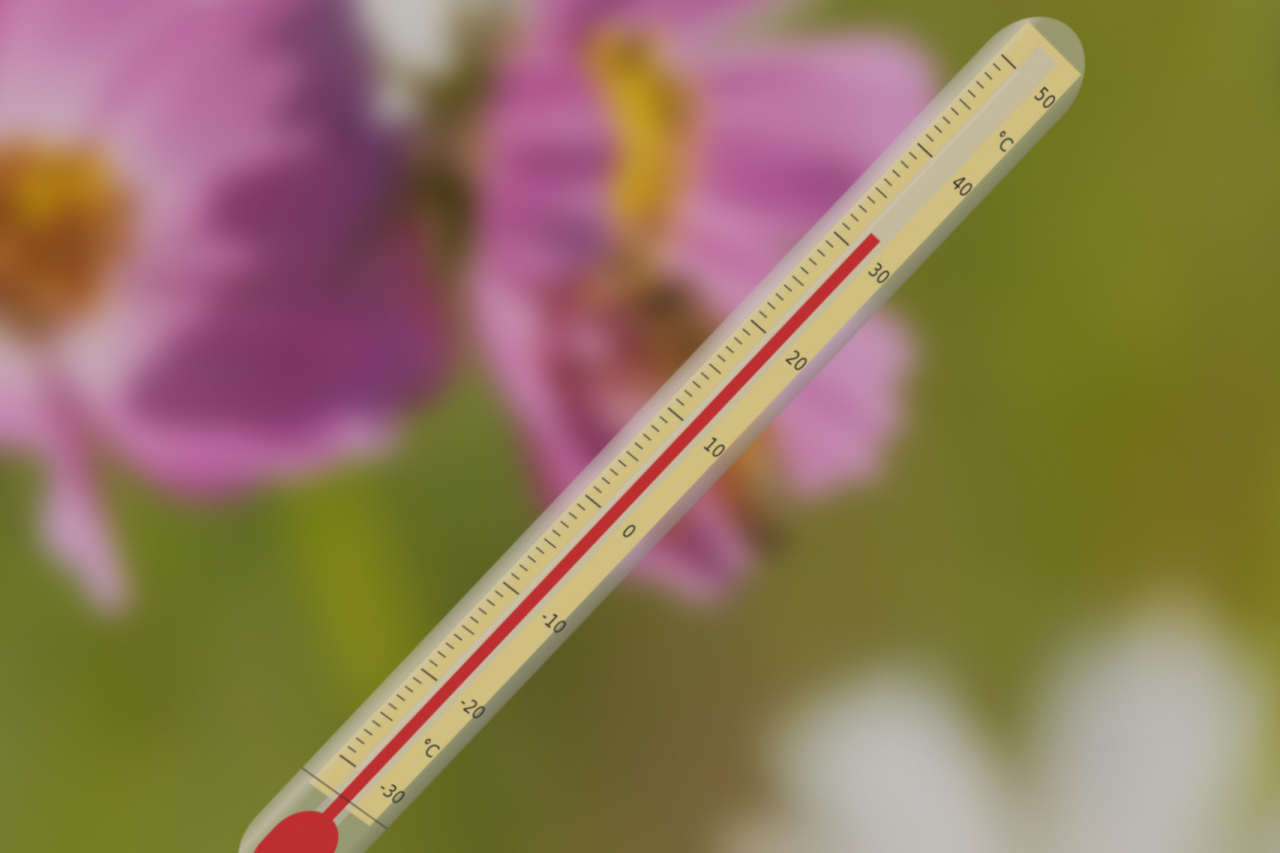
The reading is °C 32
